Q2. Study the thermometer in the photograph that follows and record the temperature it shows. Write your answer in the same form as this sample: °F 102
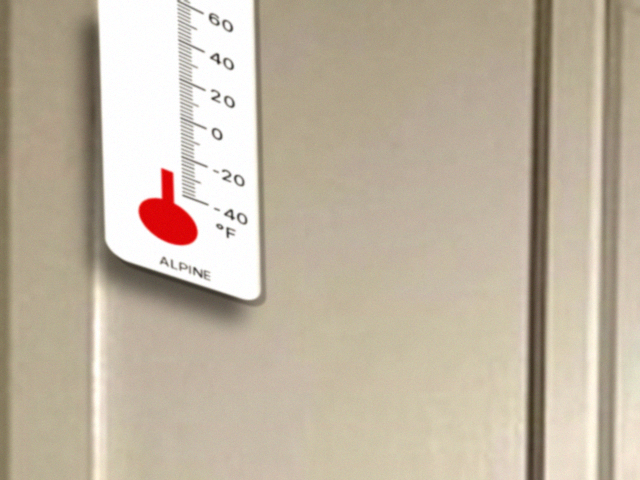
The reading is °F -30
